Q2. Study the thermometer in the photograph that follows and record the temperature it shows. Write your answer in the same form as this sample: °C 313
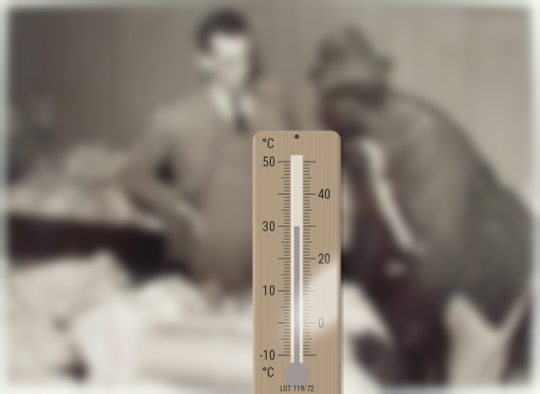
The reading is °C 30
